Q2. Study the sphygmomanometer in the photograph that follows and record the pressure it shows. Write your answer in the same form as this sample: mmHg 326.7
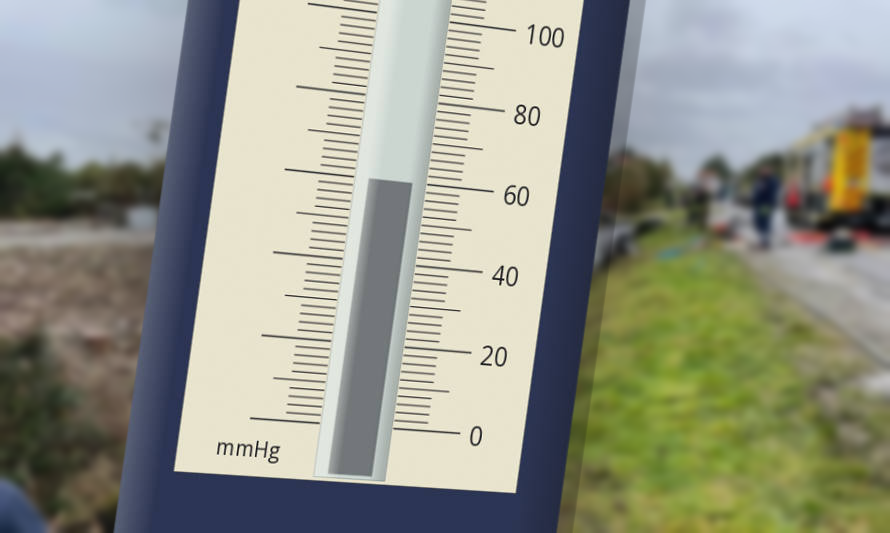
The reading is mmHg 60
